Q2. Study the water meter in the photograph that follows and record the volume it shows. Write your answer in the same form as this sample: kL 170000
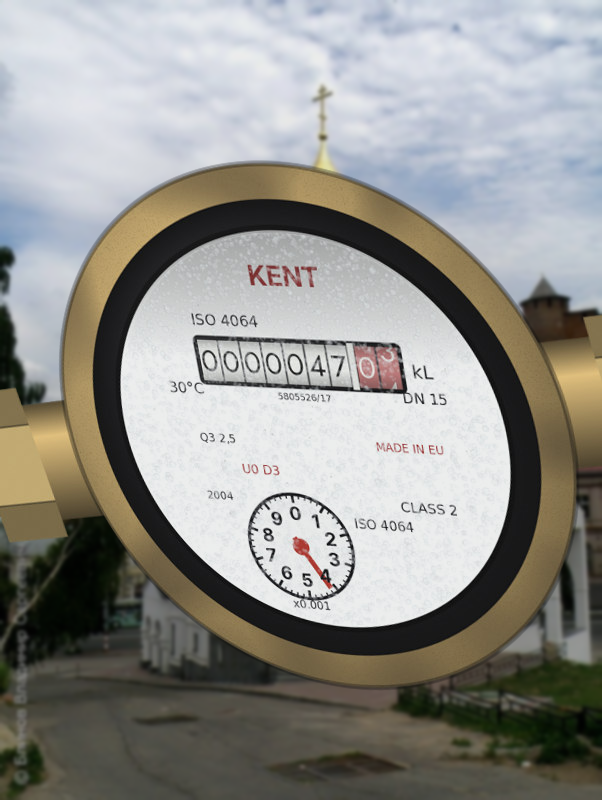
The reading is kL 47.034
